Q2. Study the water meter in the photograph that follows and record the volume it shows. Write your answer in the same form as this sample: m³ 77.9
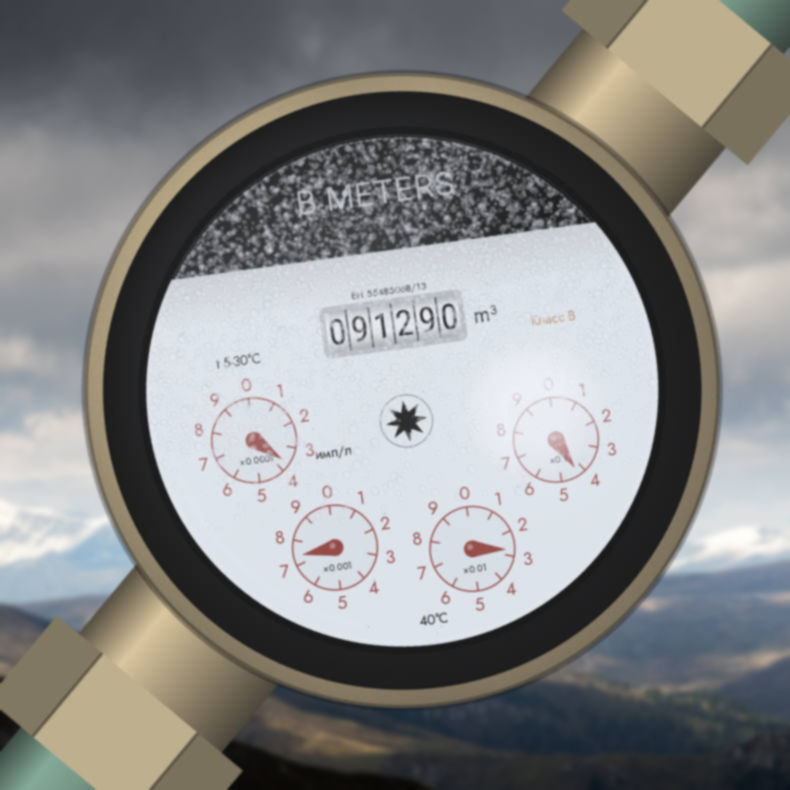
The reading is m³ 91290.4273
